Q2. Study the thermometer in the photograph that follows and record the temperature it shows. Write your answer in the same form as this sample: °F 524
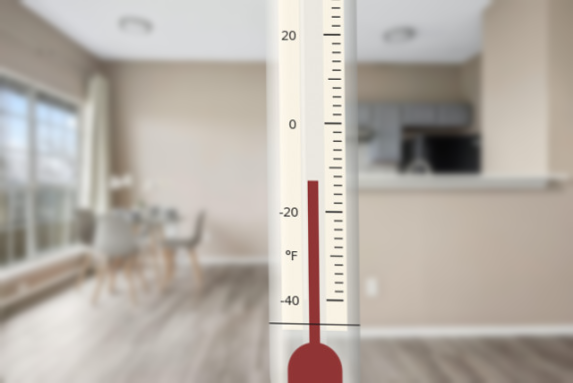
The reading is °F -13
